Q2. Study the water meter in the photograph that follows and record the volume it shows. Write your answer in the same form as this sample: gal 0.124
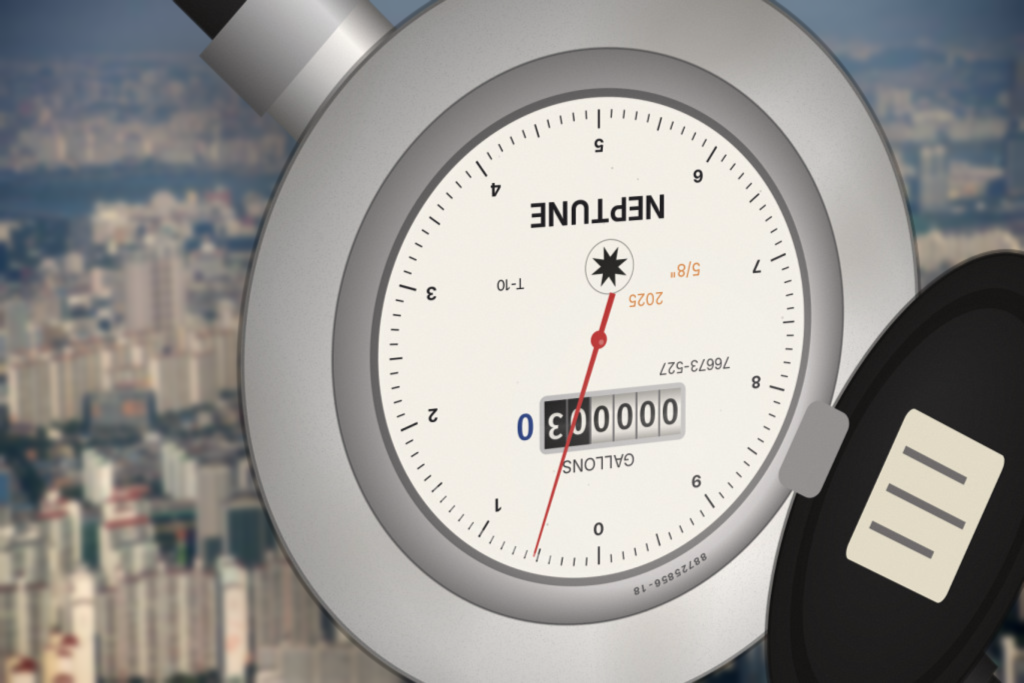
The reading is gal 30.5
